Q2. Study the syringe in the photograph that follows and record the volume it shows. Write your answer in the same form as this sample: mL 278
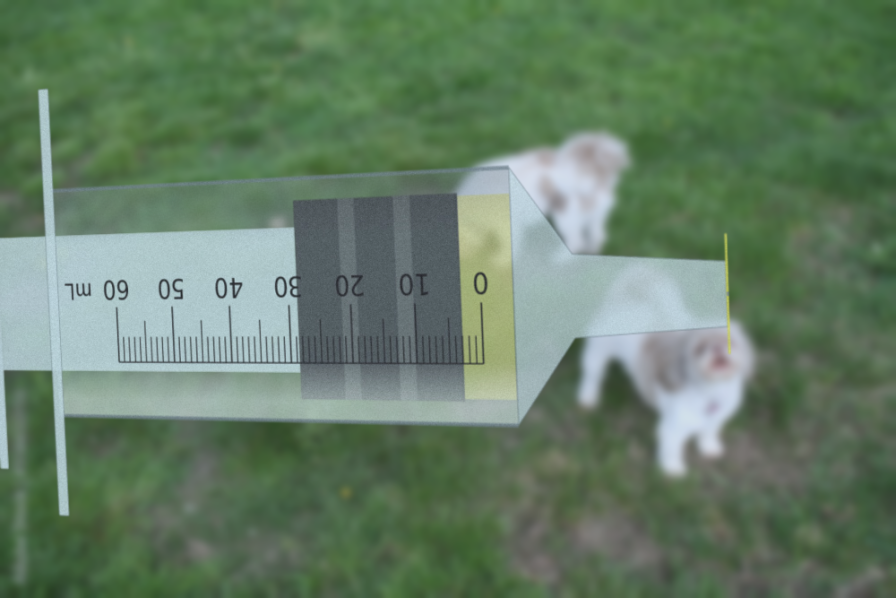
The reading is mL 3
